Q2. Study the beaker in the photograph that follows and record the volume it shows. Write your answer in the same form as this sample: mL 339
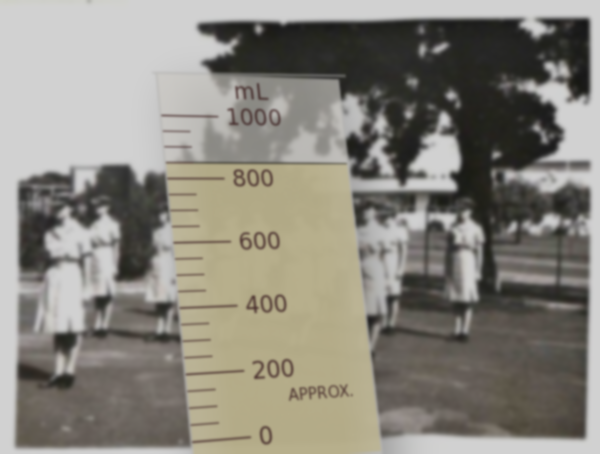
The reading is mL 850
